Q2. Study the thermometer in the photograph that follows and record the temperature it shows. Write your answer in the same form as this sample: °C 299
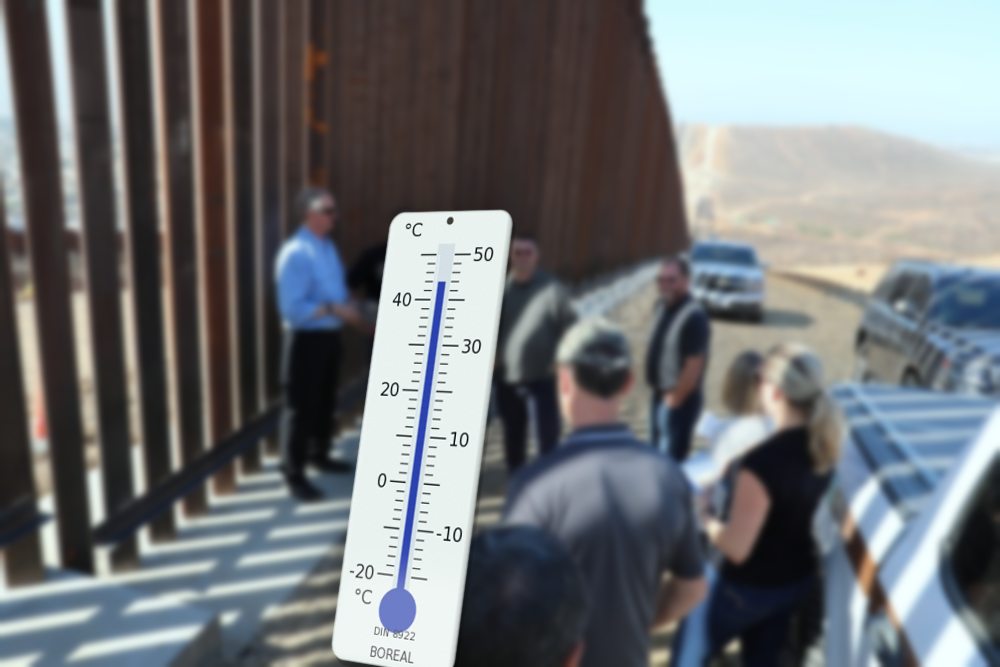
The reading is °C 44
